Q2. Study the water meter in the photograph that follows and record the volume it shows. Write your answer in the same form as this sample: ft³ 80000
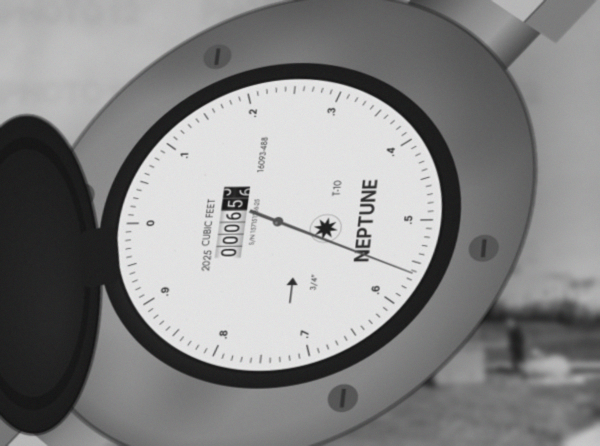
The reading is ft³ 655.56
